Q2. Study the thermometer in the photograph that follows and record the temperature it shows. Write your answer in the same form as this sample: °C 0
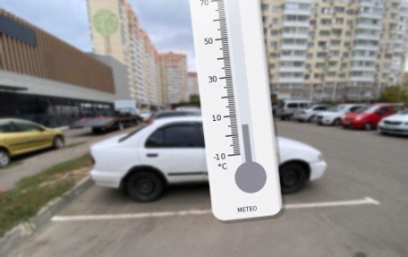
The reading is °C 5
